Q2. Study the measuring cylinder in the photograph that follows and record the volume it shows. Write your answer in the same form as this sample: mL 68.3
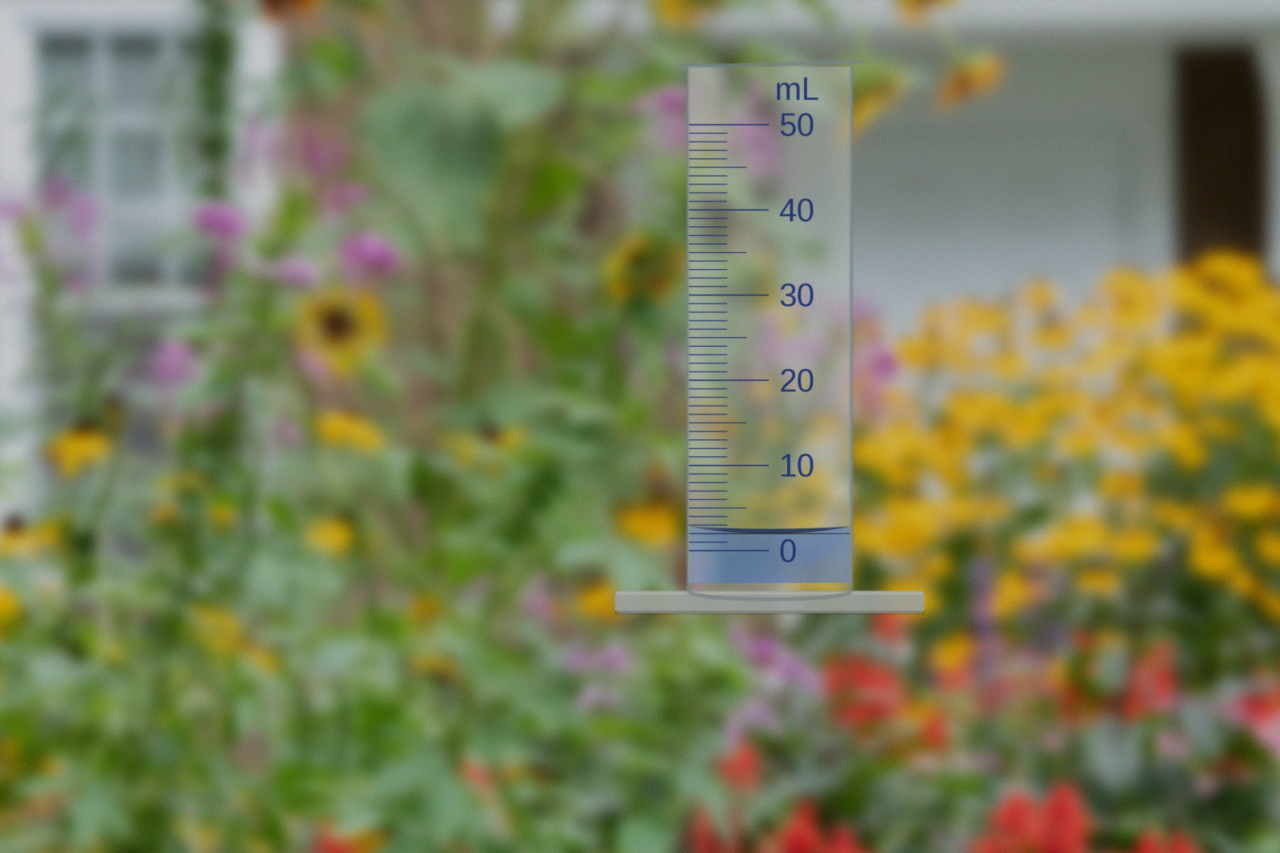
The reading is mL 2
